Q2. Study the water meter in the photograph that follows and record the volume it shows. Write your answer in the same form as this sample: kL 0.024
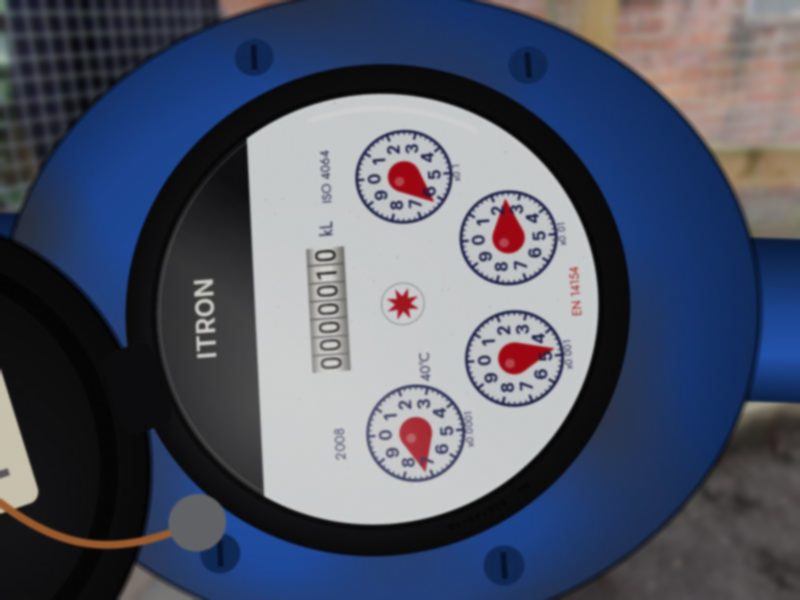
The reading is kL 10.6247
